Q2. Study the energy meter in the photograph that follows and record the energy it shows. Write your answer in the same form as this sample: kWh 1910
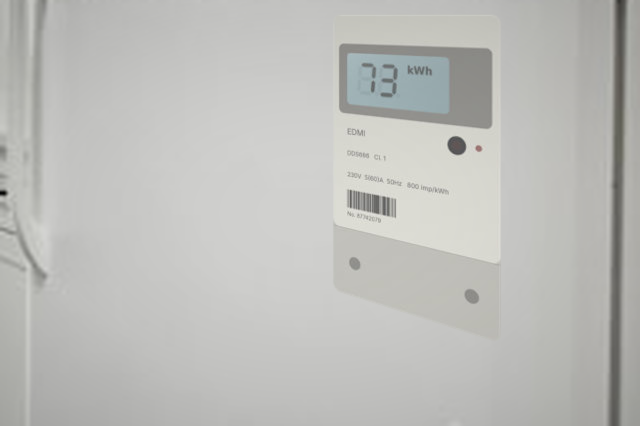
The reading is kWh 73
